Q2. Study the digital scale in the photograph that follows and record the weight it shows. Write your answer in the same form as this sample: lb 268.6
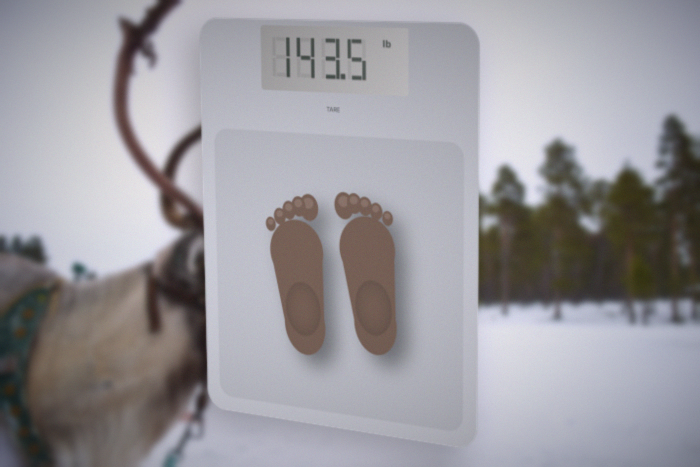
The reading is lb 143.5
